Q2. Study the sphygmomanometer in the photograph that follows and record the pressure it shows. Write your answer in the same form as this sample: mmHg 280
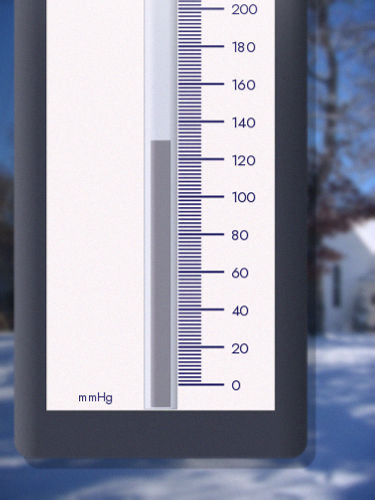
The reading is mmHg 130
